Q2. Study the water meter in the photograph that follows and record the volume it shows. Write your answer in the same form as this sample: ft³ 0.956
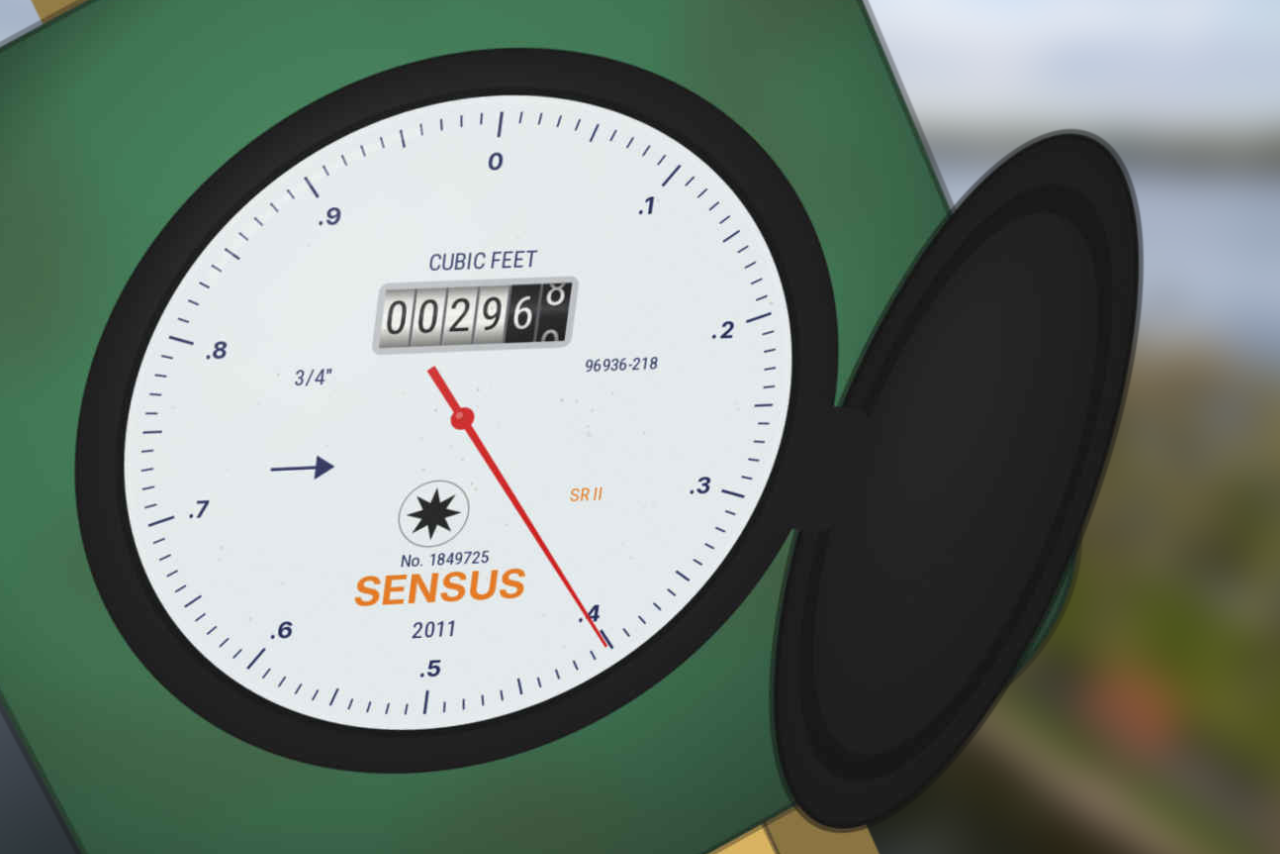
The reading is ft³ 2968.40
